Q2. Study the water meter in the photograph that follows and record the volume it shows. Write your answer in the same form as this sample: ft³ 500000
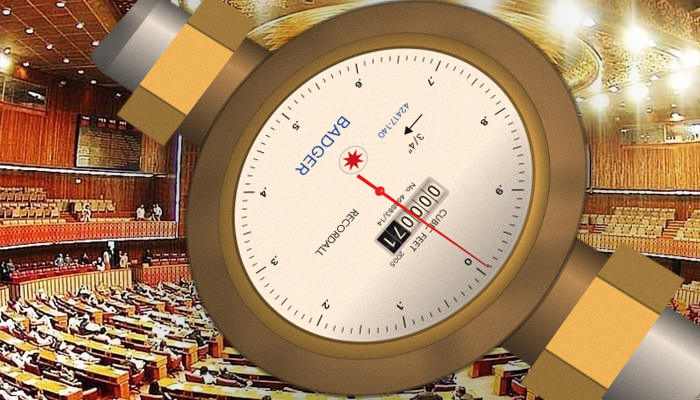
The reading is ft³ 70.99
